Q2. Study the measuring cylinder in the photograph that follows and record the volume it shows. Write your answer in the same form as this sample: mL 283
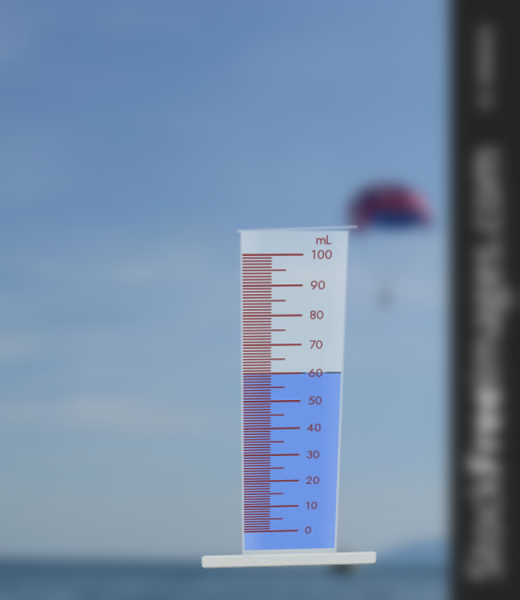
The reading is mL 60
